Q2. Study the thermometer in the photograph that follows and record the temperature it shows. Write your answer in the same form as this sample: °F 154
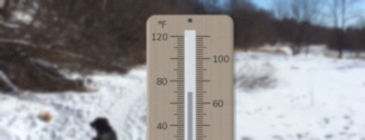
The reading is °F 70
